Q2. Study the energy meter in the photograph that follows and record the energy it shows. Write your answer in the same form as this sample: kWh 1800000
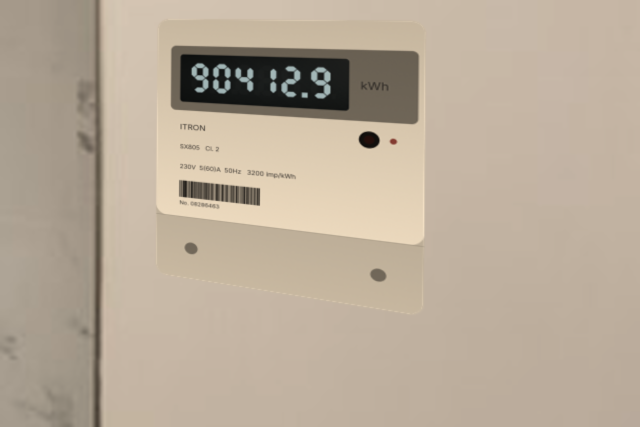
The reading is kWh 90412.9
